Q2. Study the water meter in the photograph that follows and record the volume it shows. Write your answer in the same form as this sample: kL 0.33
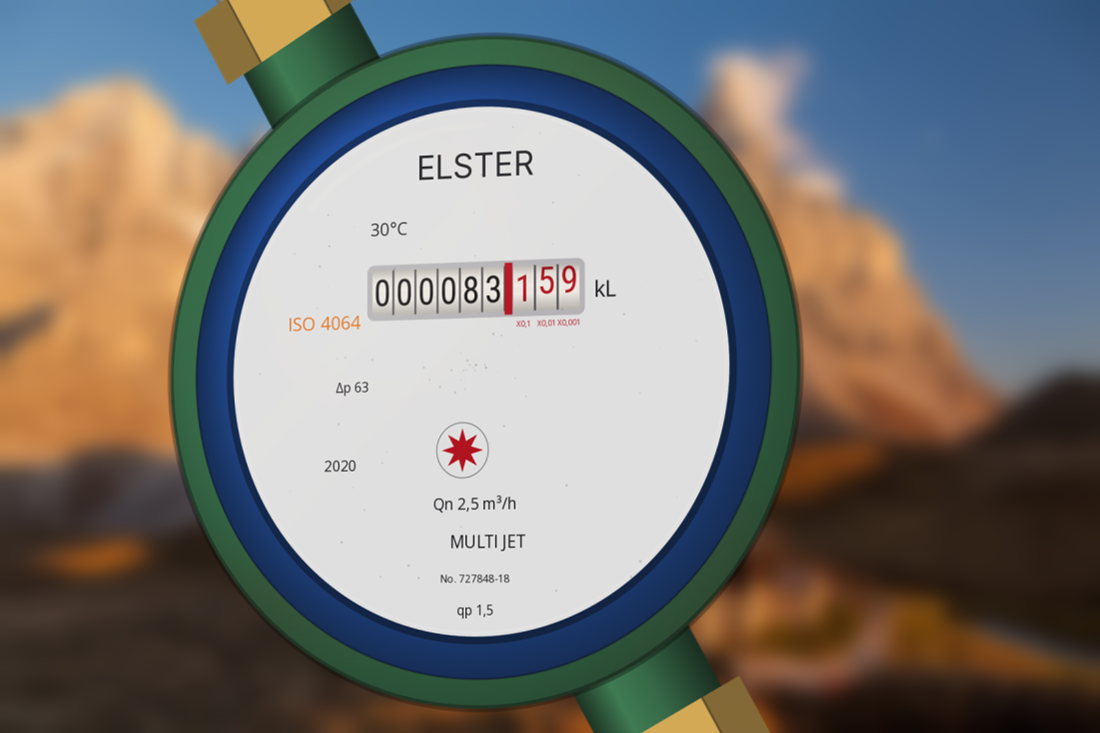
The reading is kL 83.159
